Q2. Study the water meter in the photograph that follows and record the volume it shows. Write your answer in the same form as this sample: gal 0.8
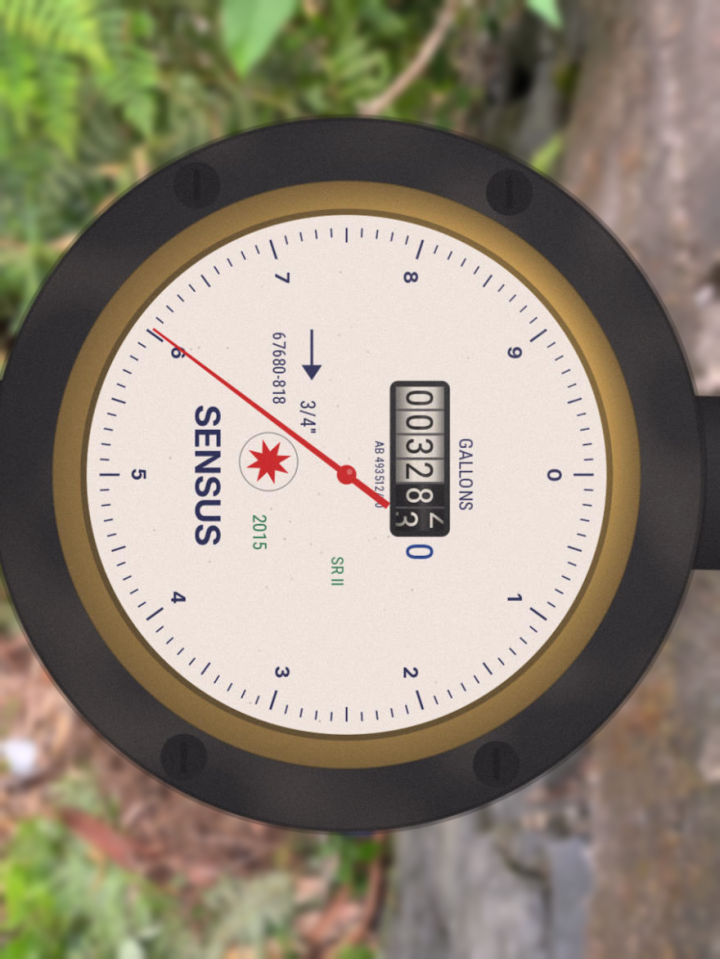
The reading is gal 32826.0
